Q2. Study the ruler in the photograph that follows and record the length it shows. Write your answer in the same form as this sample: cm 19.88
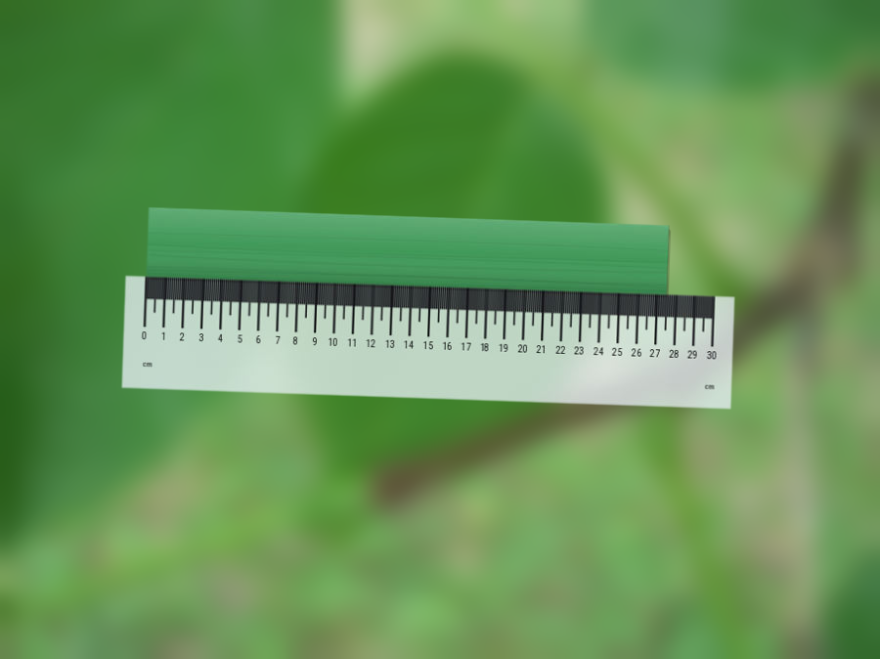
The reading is cm 27.5
